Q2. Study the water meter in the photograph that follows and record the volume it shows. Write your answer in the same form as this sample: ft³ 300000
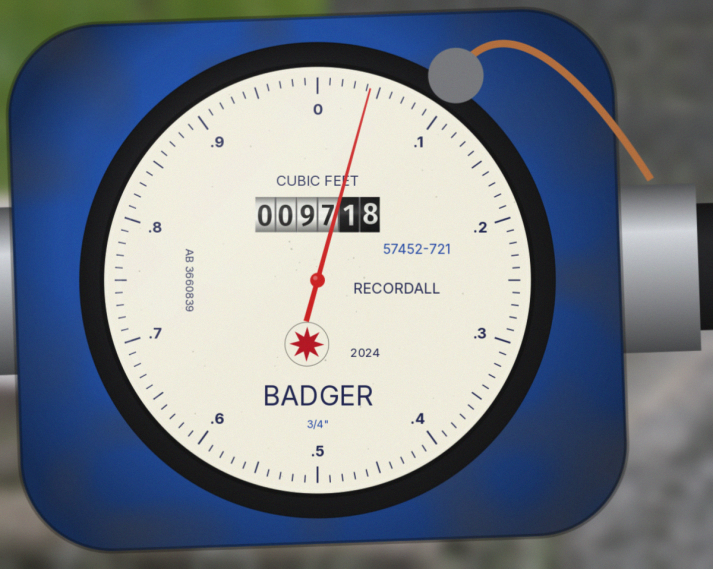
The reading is ft³ 9718.04
